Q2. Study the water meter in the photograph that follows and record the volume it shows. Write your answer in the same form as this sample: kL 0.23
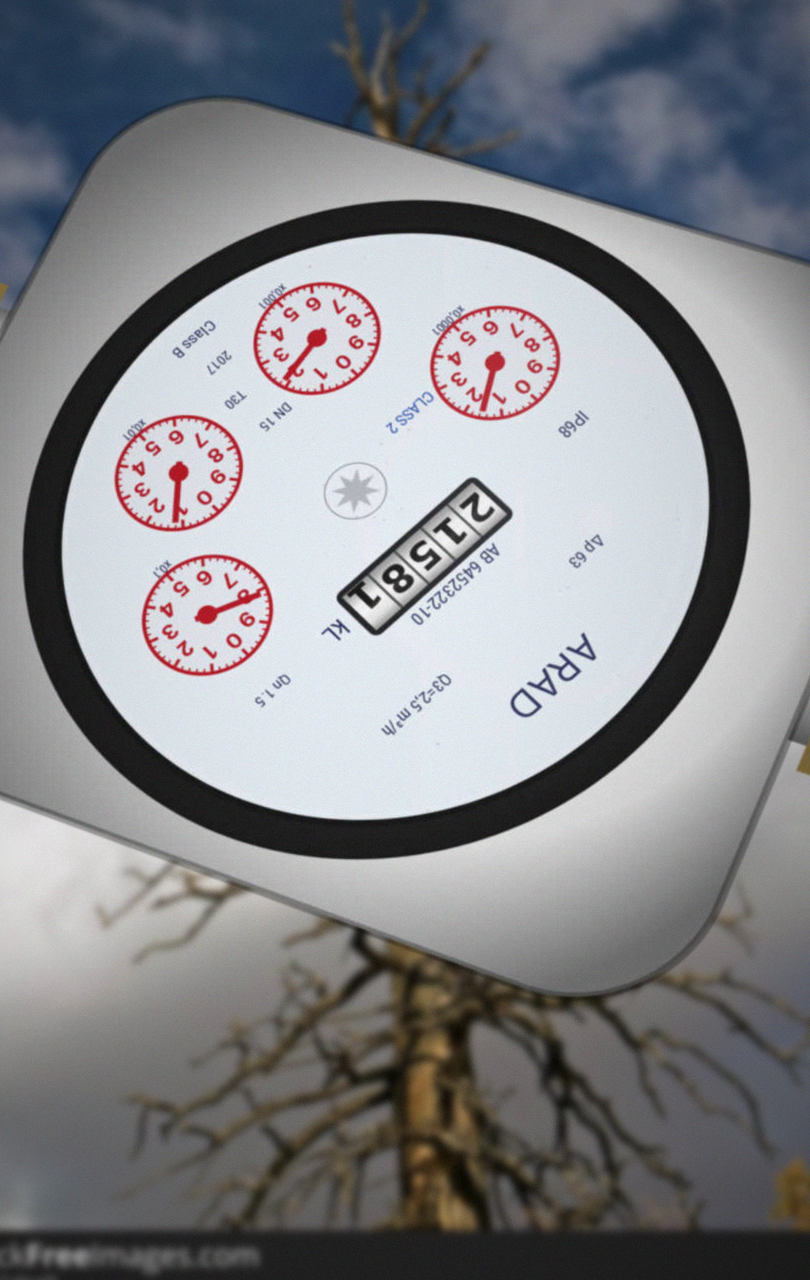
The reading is kL 21580.8121
